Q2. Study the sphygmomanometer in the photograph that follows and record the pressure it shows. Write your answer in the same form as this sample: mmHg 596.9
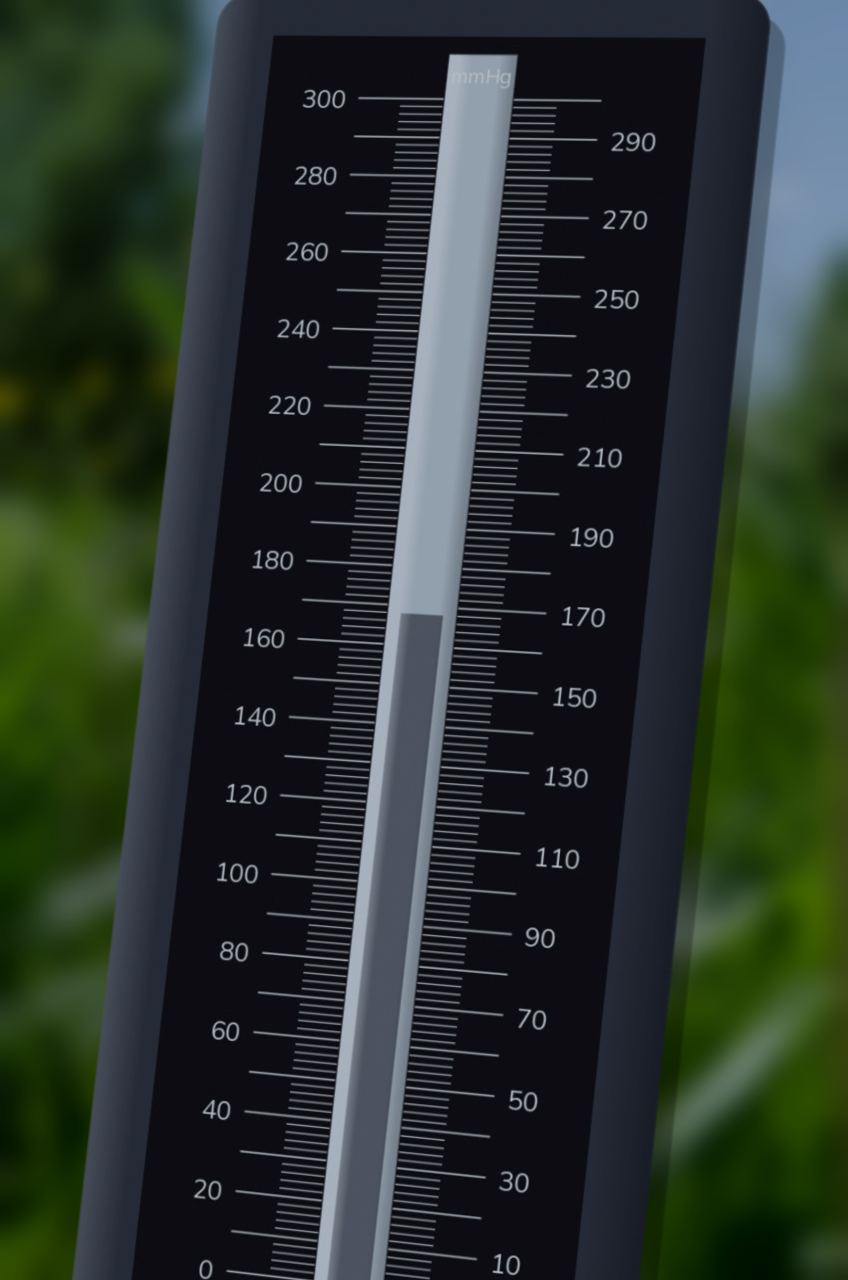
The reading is mmHg 168
